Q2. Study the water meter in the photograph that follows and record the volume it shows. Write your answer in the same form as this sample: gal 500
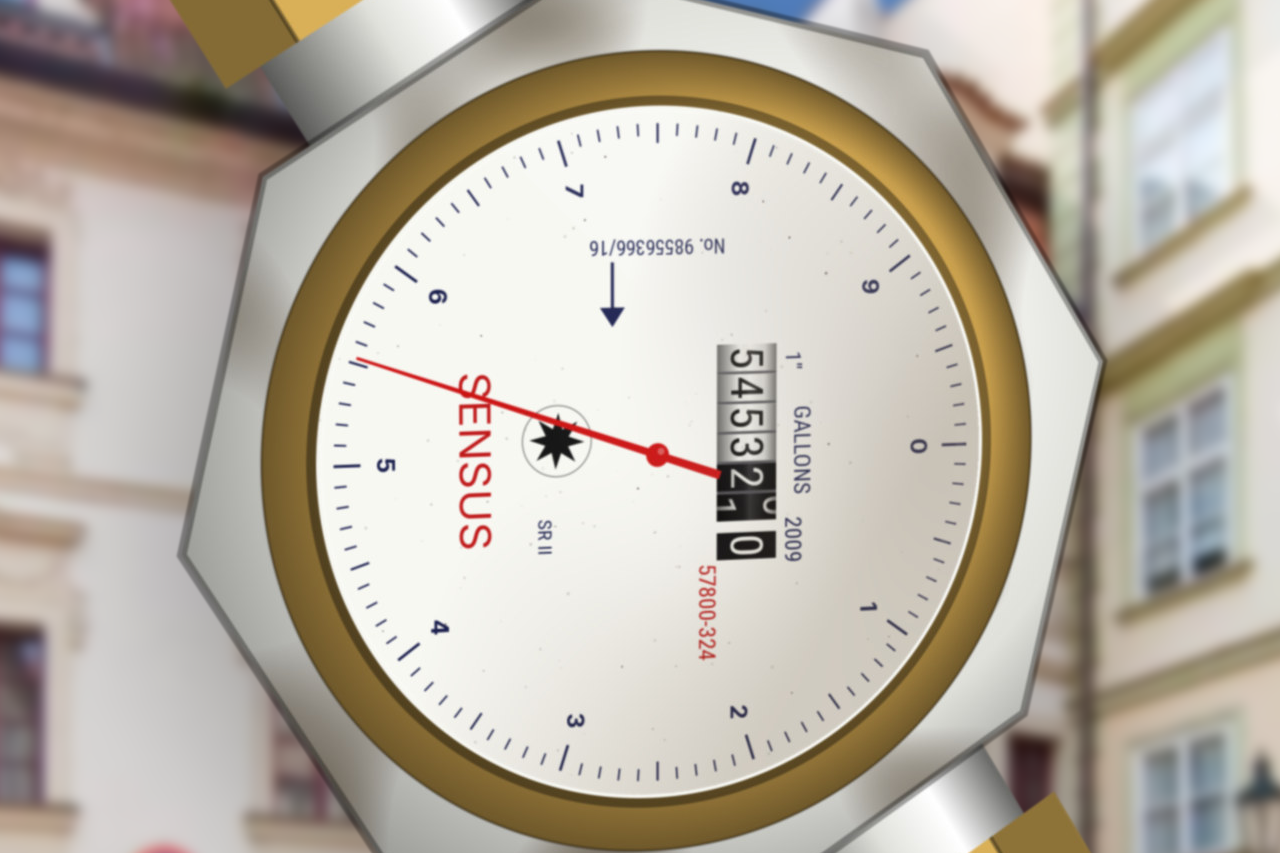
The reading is gal 5453205.5
